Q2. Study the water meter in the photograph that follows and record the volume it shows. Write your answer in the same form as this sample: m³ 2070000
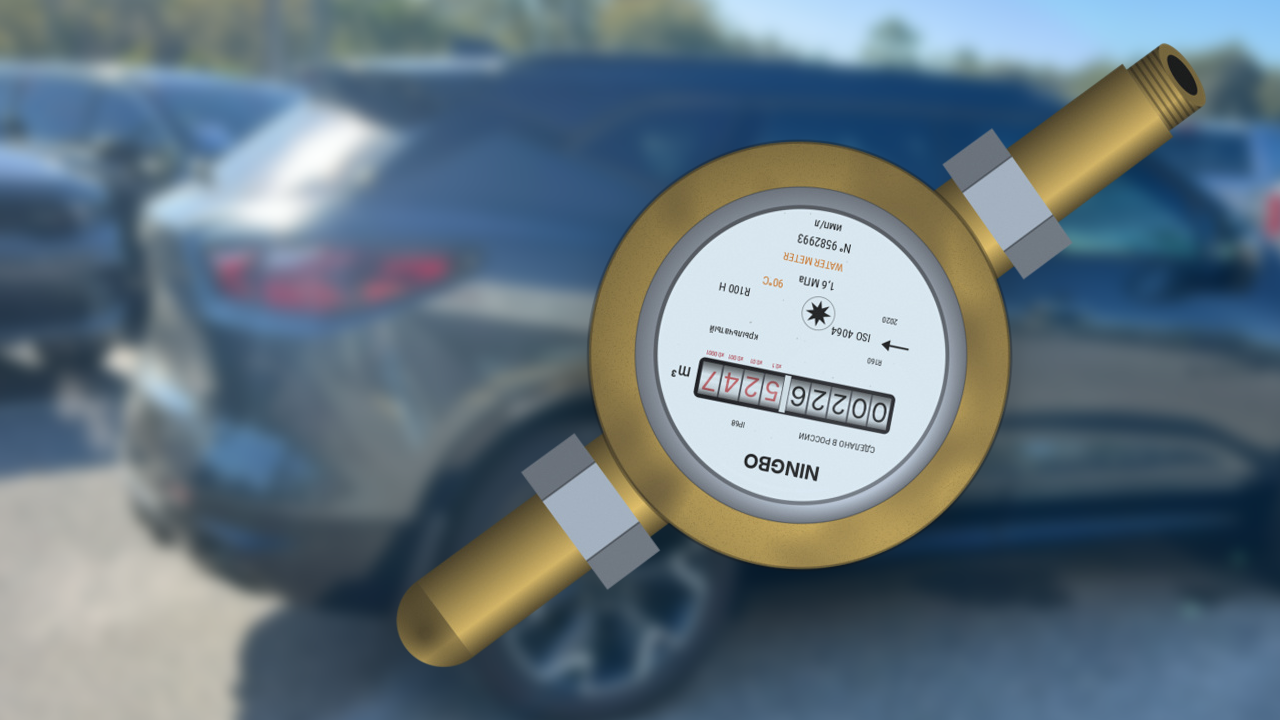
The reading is m³ 226.5247
